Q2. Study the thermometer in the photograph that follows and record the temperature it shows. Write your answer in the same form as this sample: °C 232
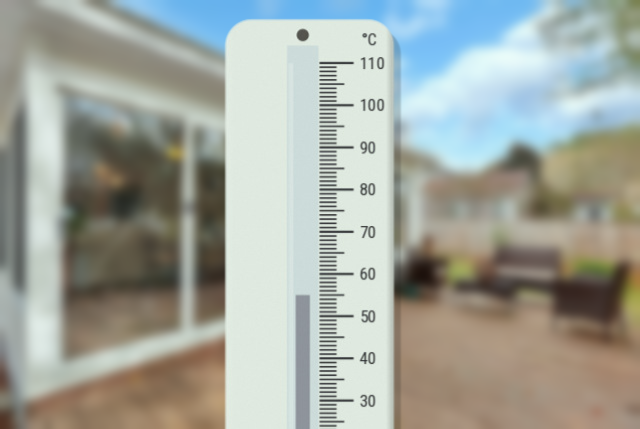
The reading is °C 55
